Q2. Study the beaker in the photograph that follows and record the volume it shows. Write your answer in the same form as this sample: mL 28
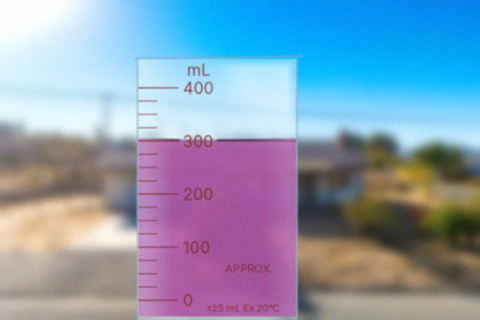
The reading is mL 300
